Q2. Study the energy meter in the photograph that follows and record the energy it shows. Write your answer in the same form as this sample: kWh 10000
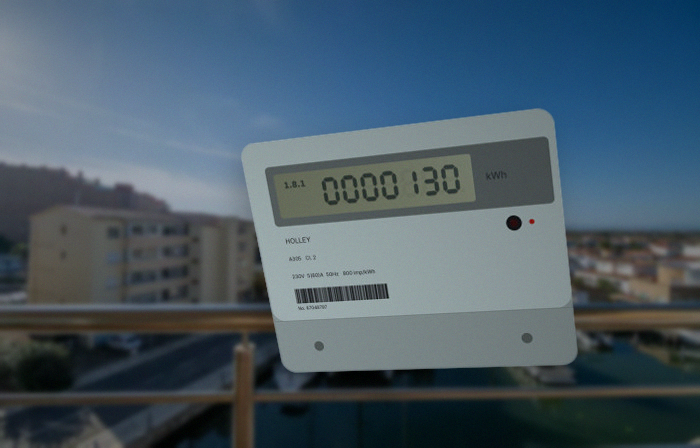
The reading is kWh 130
